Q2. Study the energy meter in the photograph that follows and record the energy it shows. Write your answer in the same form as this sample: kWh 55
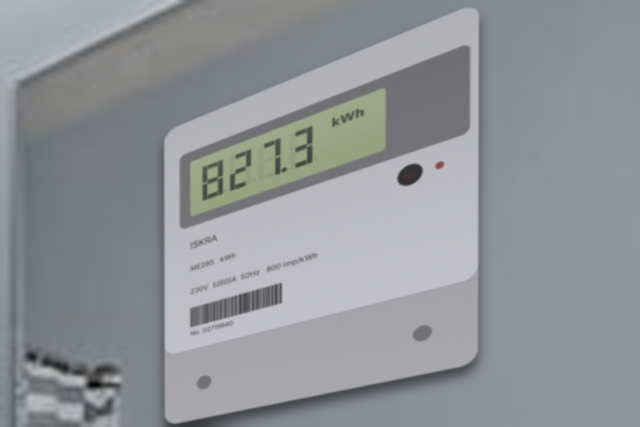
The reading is kWh 827.3
